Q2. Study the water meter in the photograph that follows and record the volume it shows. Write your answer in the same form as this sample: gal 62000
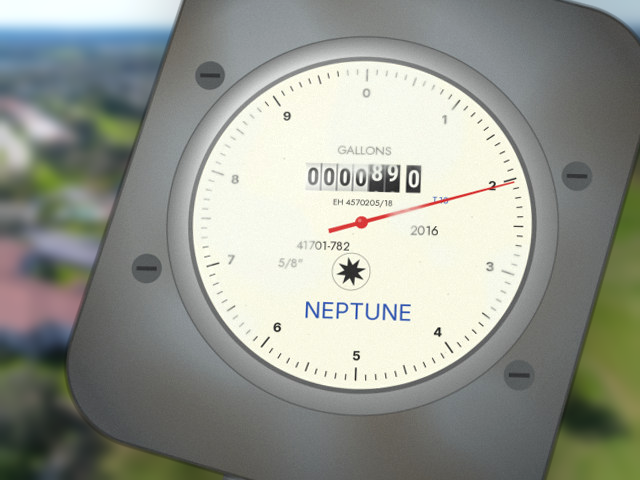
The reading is gal 892.0
